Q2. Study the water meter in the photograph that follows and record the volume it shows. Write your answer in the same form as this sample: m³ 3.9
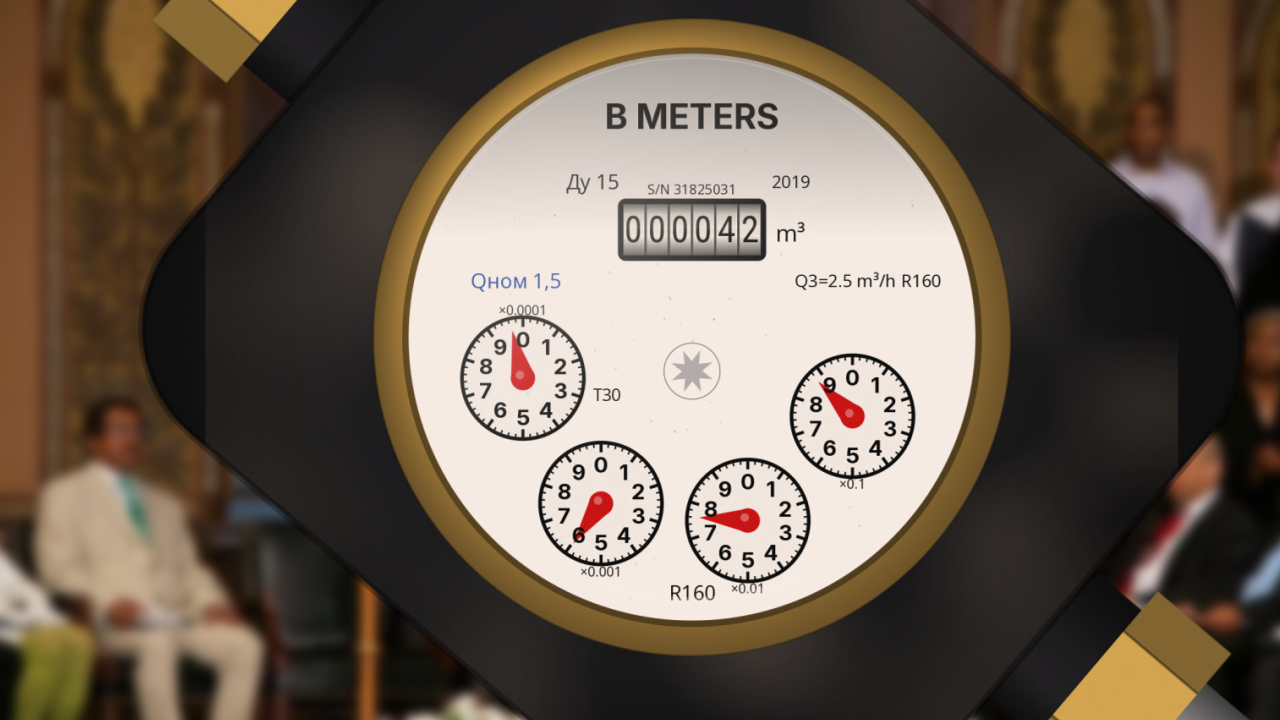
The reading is m³ 42.8759
